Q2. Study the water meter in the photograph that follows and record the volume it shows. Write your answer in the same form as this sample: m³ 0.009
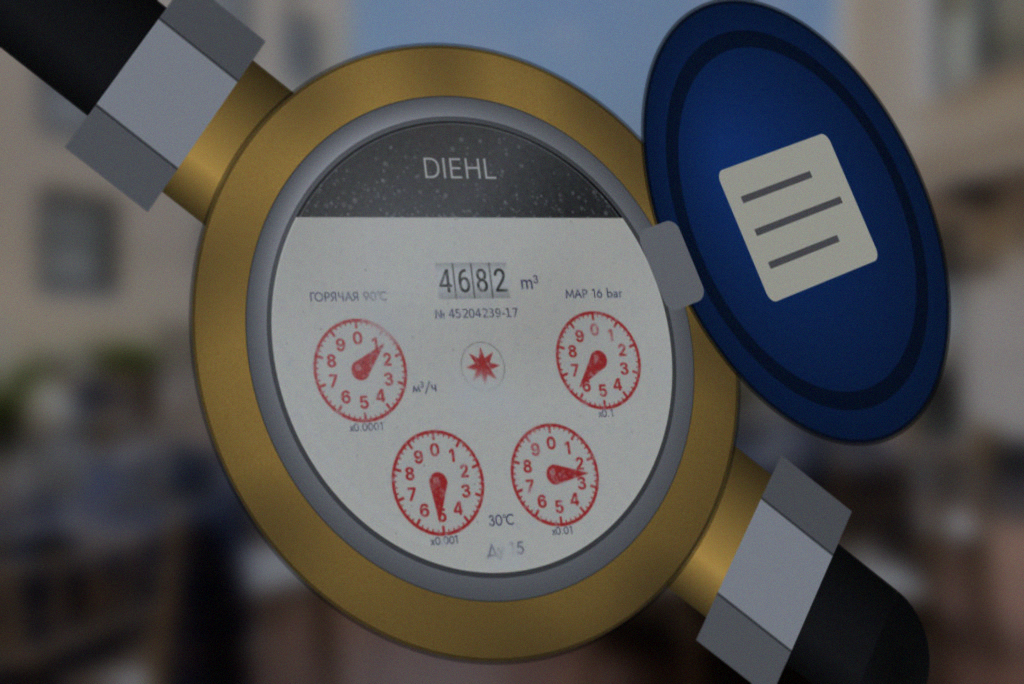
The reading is m³ 4682.6251
